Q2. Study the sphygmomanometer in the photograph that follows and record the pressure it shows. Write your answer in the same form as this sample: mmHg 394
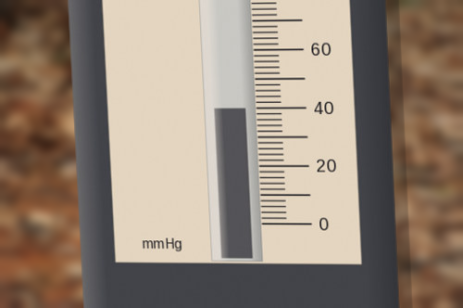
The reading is mmHg 40
